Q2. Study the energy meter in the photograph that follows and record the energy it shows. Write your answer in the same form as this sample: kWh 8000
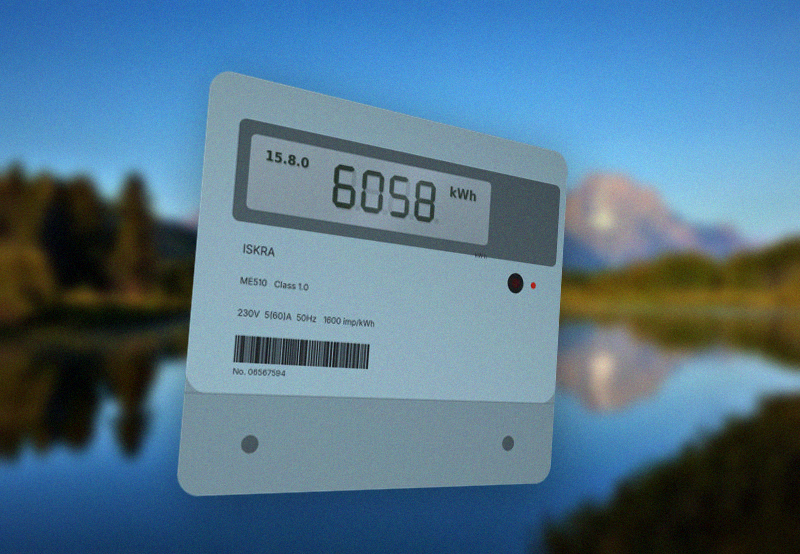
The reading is kWh 6058
